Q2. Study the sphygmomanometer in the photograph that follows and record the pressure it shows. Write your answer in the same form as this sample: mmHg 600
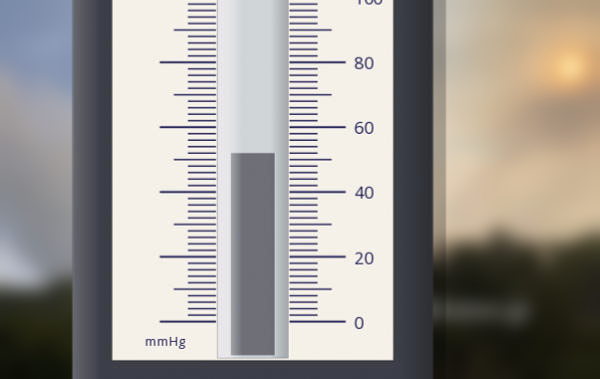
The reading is mmHg 52
